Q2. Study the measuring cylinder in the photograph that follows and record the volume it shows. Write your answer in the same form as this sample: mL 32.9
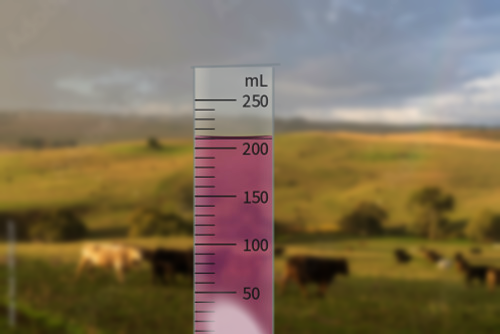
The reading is mL 210
